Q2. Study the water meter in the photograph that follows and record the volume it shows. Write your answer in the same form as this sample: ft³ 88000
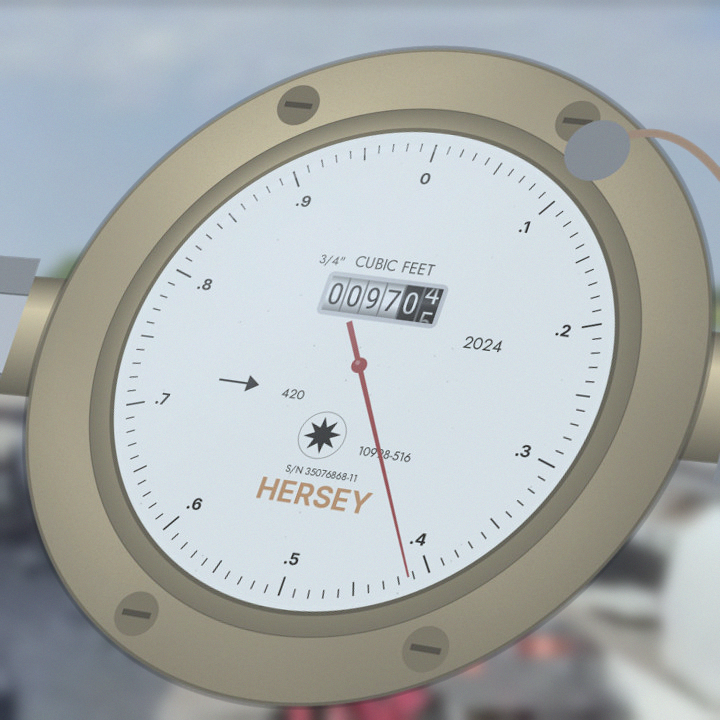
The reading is ft³ 9704.41
